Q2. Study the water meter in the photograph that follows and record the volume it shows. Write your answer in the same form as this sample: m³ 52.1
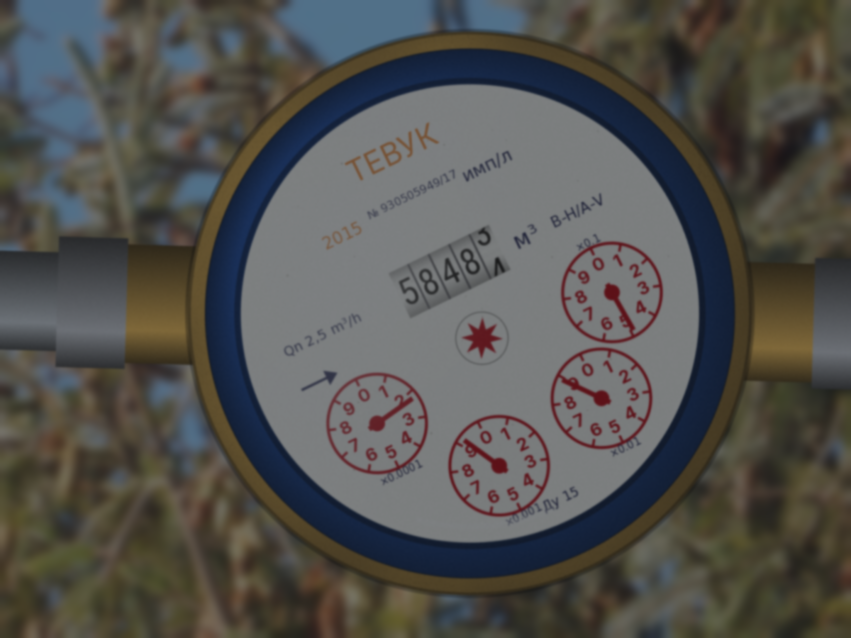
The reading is m³ 58483.4892
